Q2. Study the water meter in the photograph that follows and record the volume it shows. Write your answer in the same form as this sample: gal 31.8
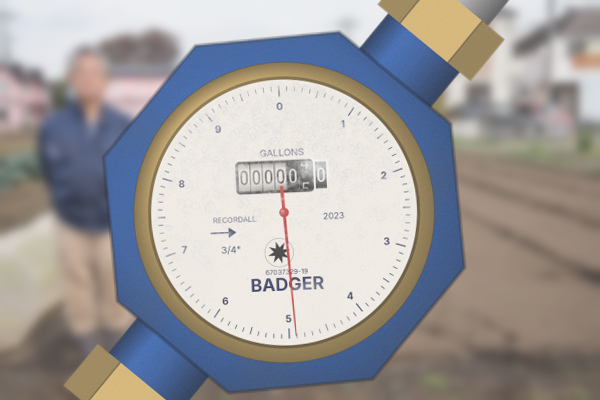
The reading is gal 44.9
